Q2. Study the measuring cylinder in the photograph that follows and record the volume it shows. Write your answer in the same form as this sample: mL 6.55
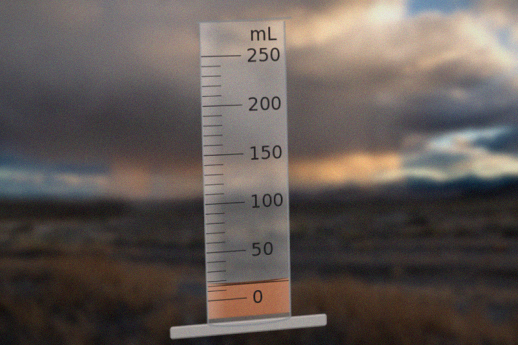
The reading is mL 15
